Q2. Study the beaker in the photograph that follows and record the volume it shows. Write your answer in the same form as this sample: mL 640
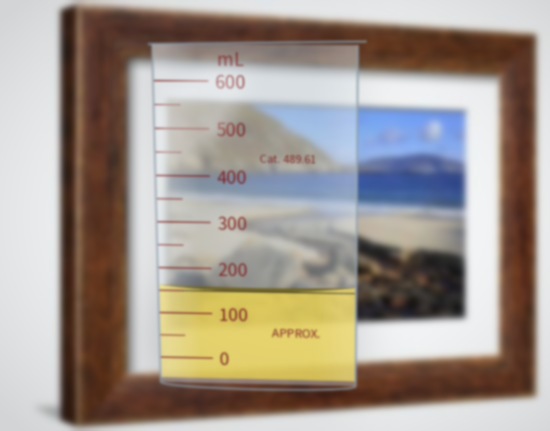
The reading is mL 150
